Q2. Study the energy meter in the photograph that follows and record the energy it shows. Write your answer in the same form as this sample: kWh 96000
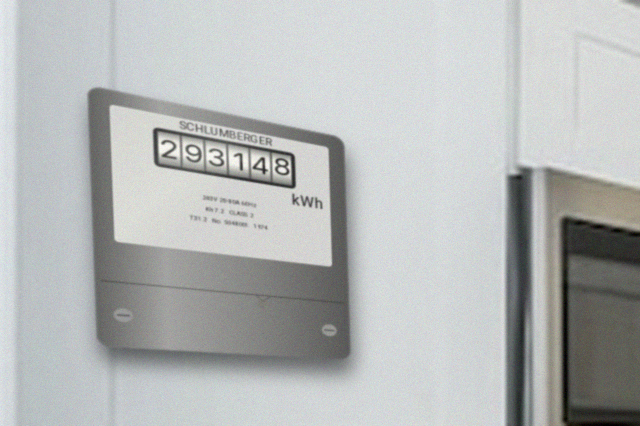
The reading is kWh 293148
